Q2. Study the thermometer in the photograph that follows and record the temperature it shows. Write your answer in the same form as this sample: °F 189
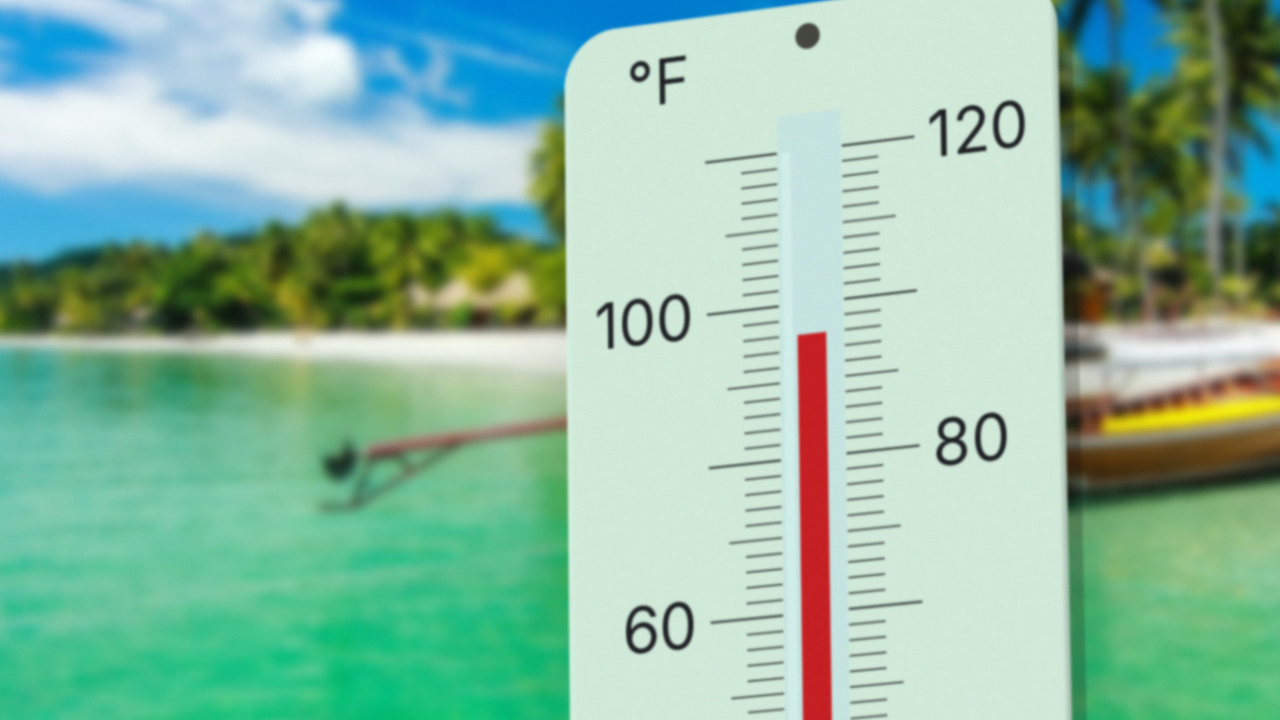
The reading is °F 96
